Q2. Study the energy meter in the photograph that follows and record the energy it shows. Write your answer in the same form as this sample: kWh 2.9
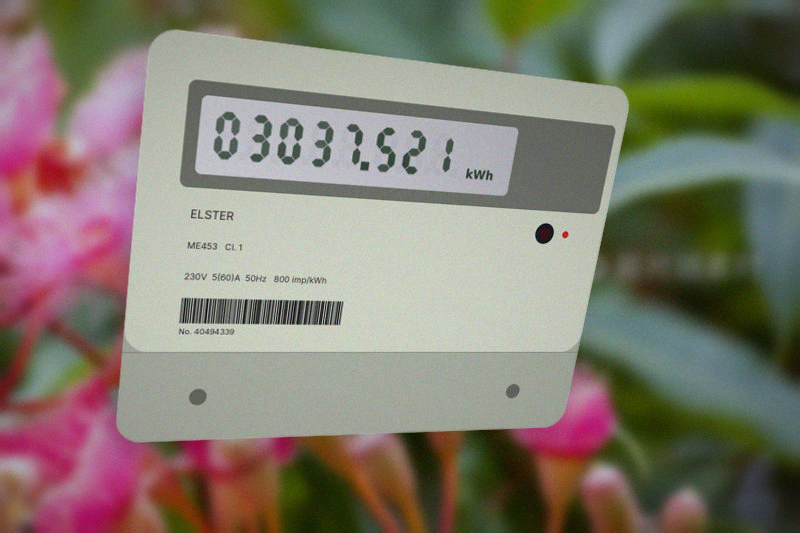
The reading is kWh 3037.521
